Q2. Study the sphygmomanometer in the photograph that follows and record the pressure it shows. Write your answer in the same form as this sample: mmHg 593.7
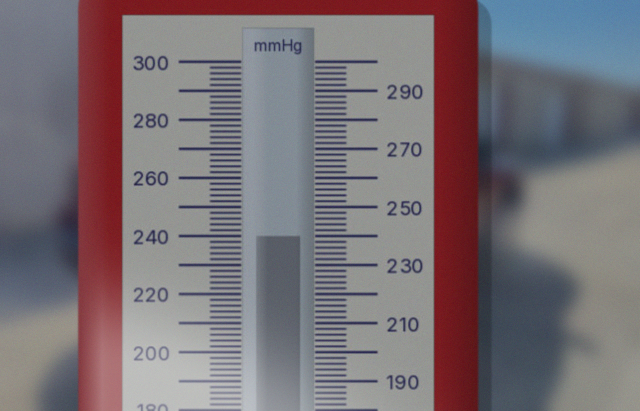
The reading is mmHg 240
